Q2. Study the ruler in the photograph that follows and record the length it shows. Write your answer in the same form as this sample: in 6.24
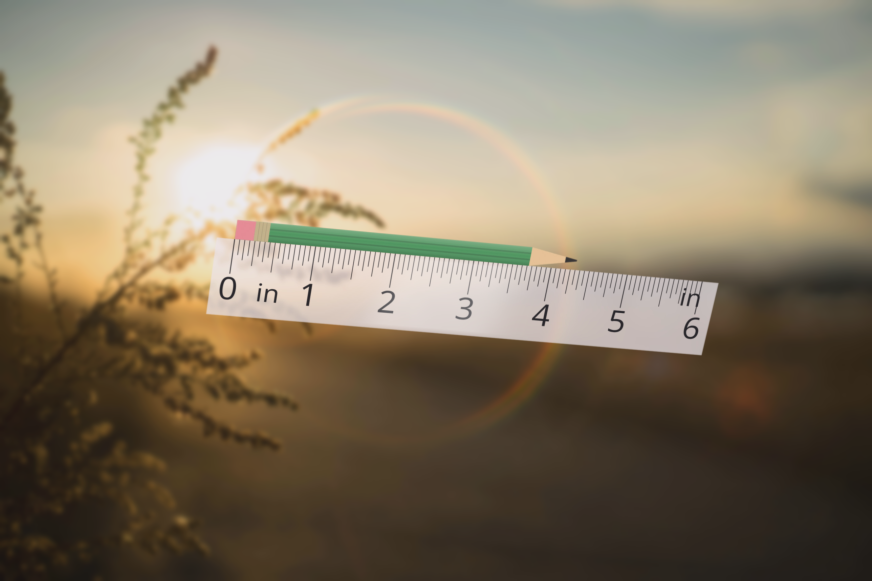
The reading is in 4.3125
